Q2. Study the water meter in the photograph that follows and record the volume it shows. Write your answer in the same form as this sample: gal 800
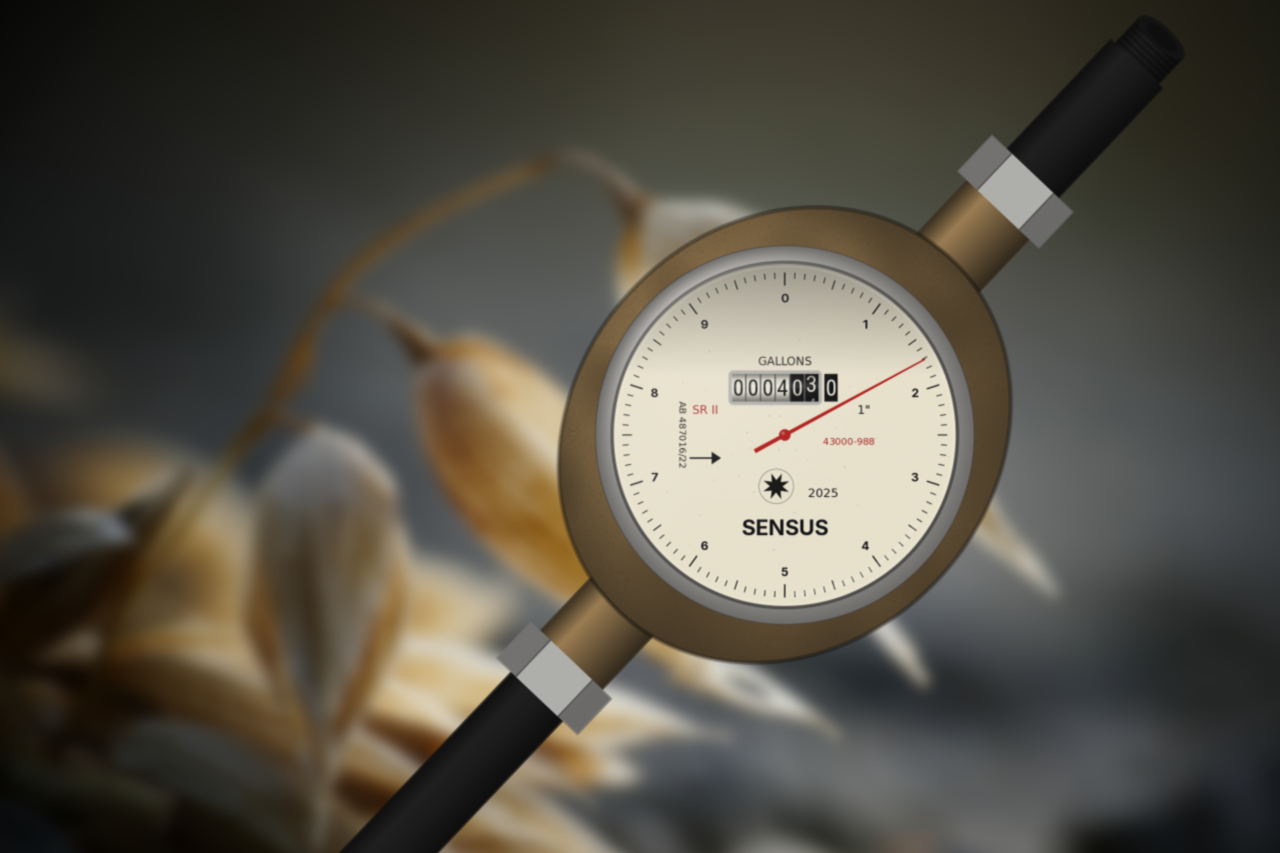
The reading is gal 4031.7
